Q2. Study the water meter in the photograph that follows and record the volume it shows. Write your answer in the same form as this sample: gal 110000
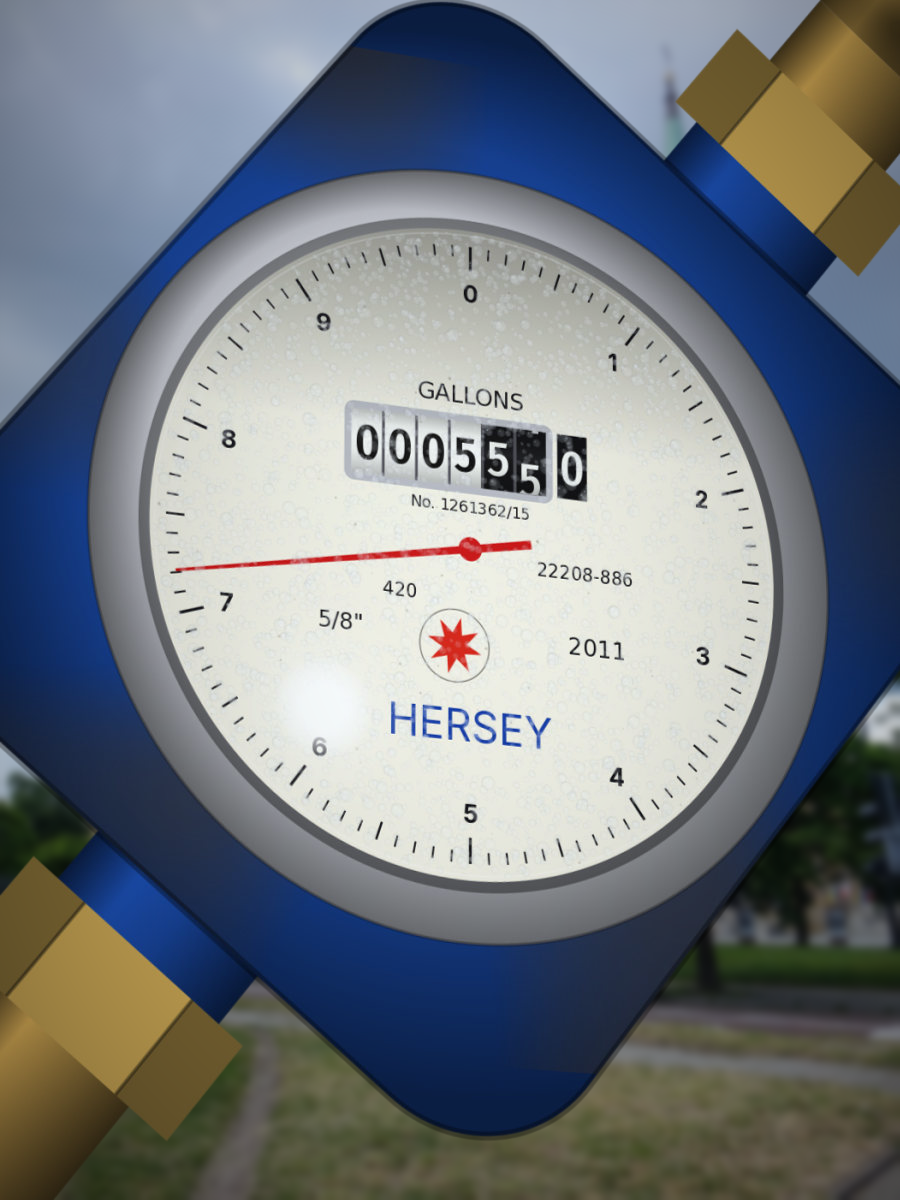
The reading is gal 5547.2
